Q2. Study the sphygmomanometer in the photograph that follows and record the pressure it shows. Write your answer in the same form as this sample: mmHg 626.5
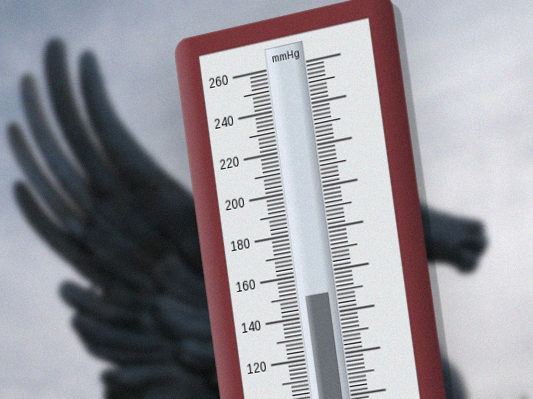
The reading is mmHg 150
